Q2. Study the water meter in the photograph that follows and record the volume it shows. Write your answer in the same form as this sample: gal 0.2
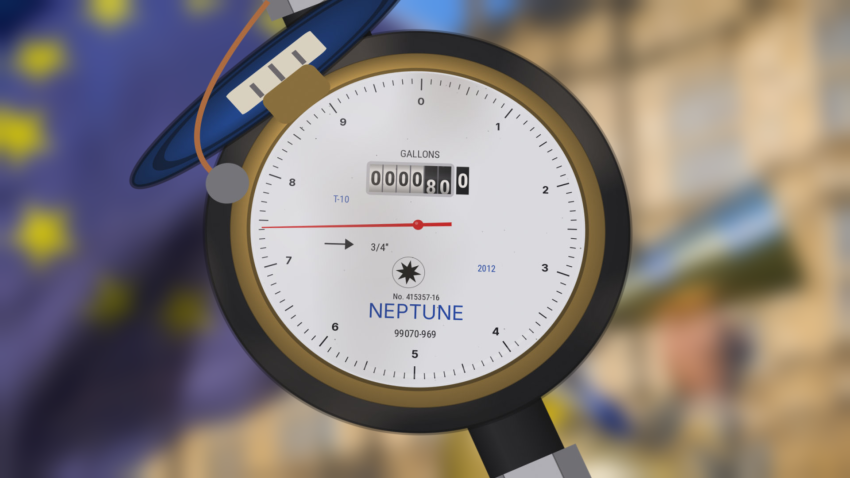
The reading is gal 797.4
